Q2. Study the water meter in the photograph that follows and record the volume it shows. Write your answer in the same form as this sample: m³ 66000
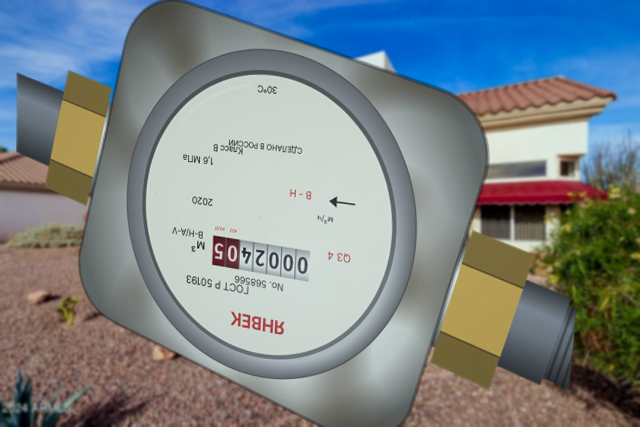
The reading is m³ 24.05
